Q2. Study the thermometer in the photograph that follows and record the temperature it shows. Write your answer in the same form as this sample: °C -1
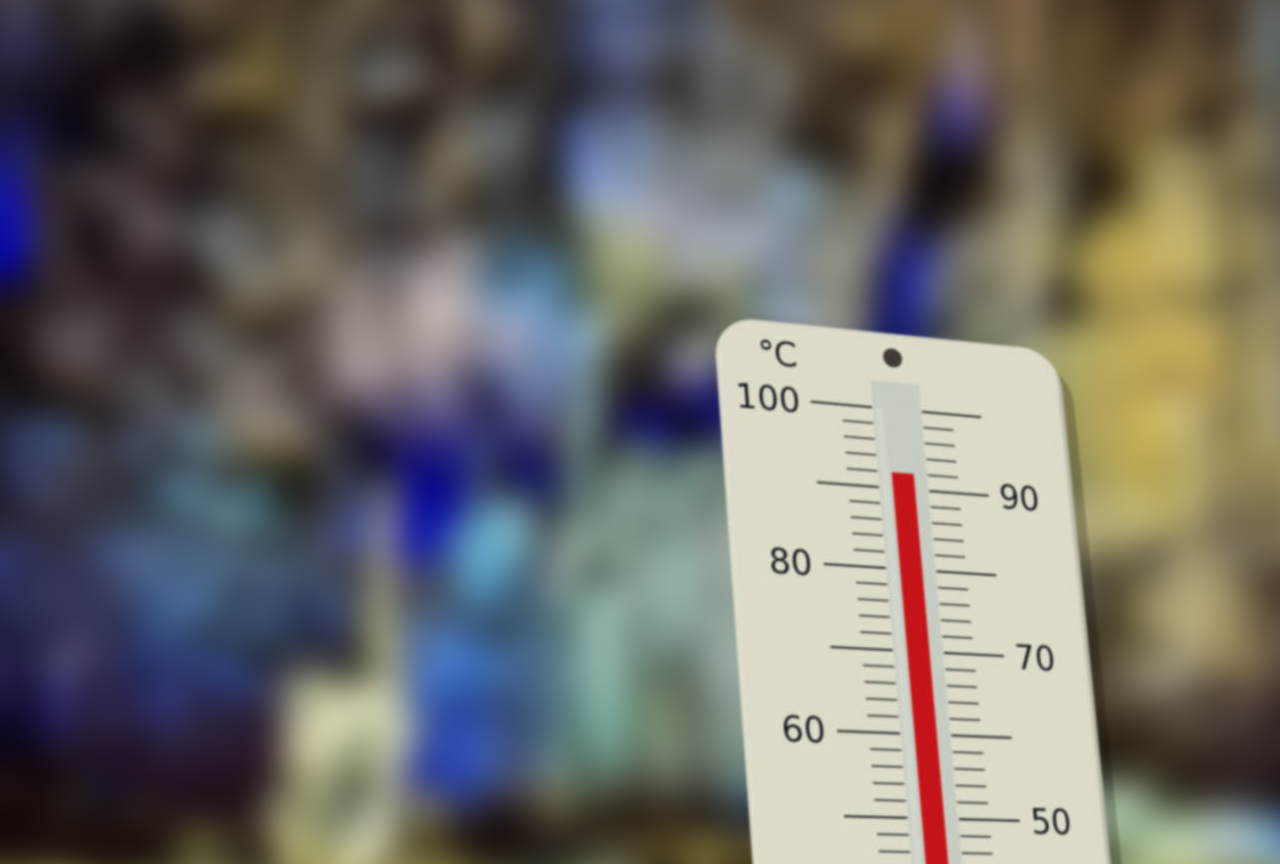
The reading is °C 92
